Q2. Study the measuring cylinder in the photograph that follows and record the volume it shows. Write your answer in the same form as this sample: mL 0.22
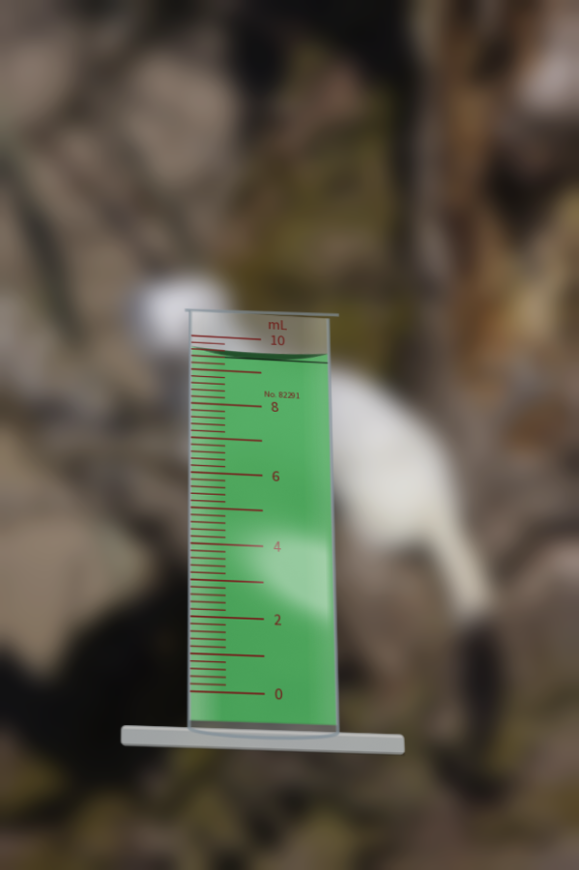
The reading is mL 9.4
